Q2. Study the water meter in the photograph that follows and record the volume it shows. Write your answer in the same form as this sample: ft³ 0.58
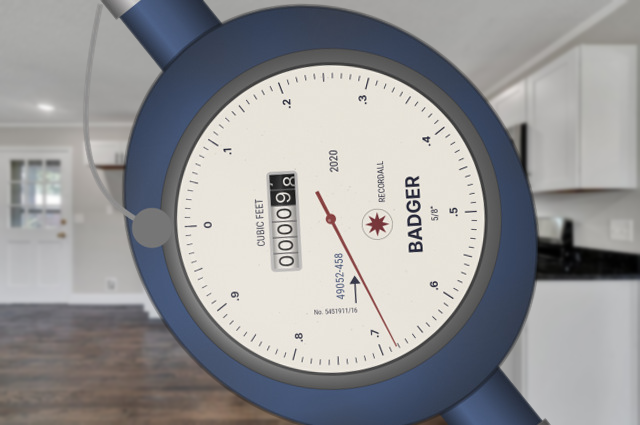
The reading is ft³ 97.68
